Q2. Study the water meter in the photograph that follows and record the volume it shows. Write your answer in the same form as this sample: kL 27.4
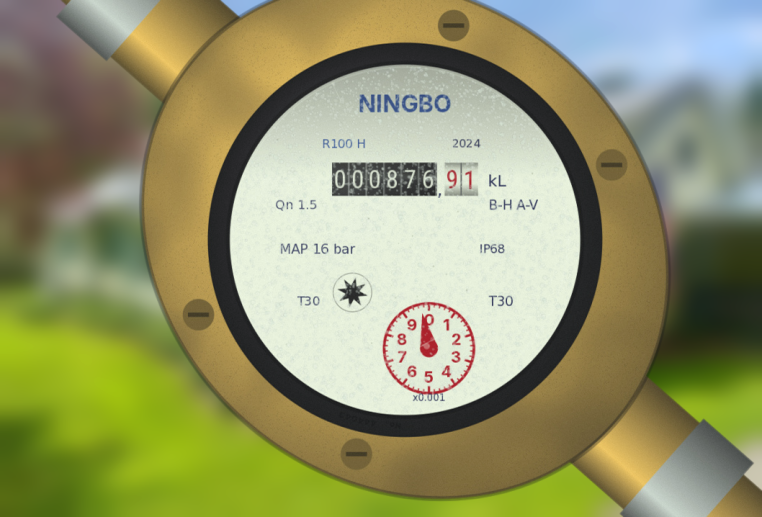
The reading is kL 876.909
